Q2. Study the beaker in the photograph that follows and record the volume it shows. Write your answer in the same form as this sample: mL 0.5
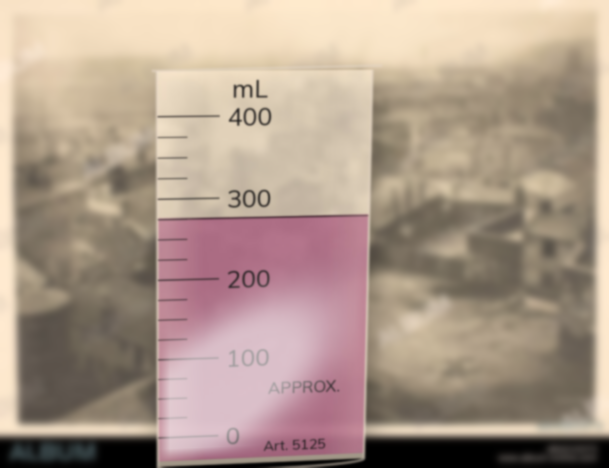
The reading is mL 275
